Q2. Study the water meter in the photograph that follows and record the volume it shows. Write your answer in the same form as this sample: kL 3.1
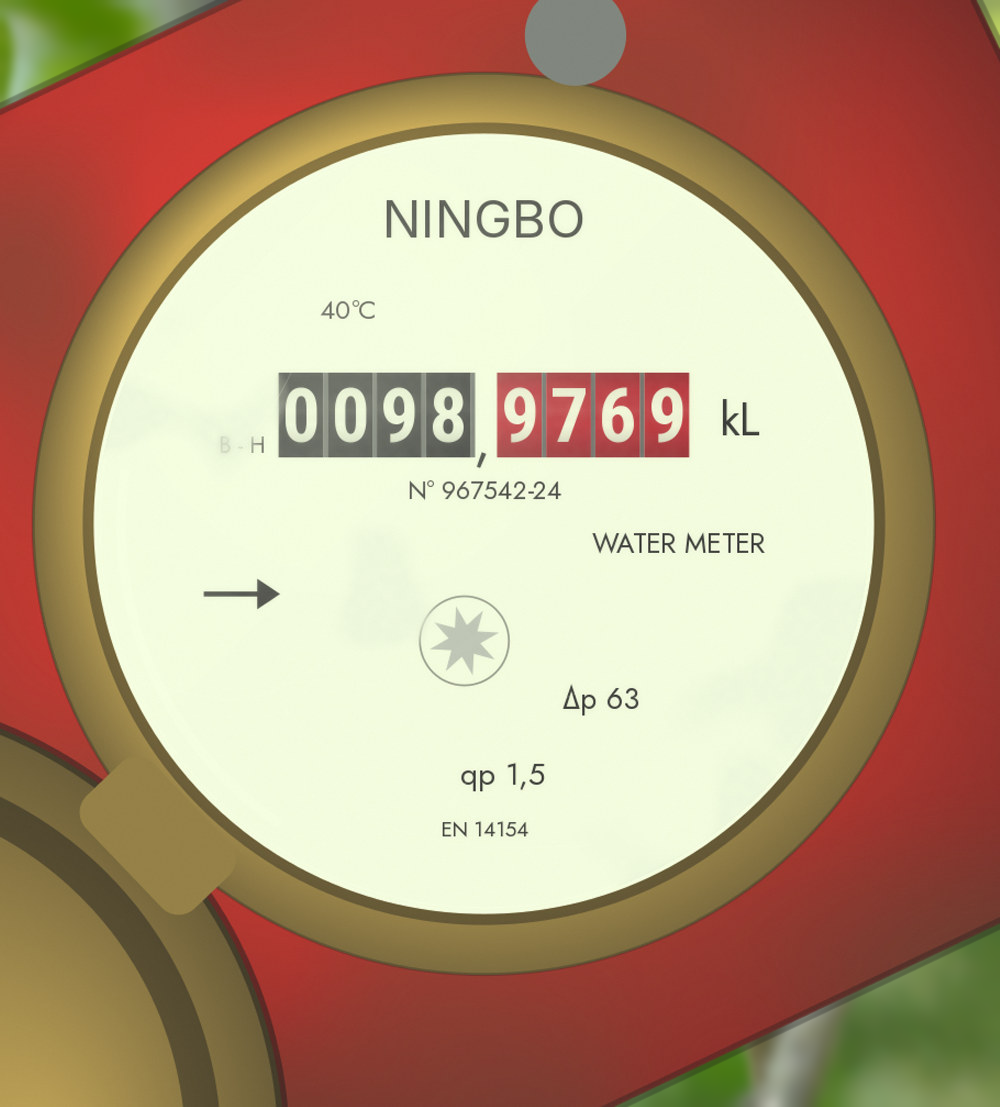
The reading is kL 98.9769
